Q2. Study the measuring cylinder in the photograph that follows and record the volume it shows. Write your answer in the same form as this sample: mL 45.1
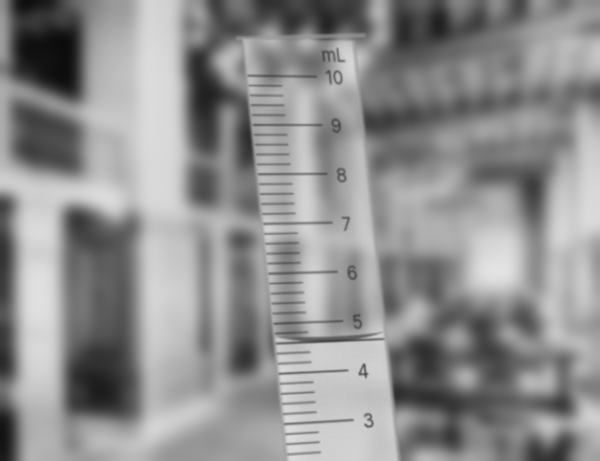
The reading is mL 4.6
